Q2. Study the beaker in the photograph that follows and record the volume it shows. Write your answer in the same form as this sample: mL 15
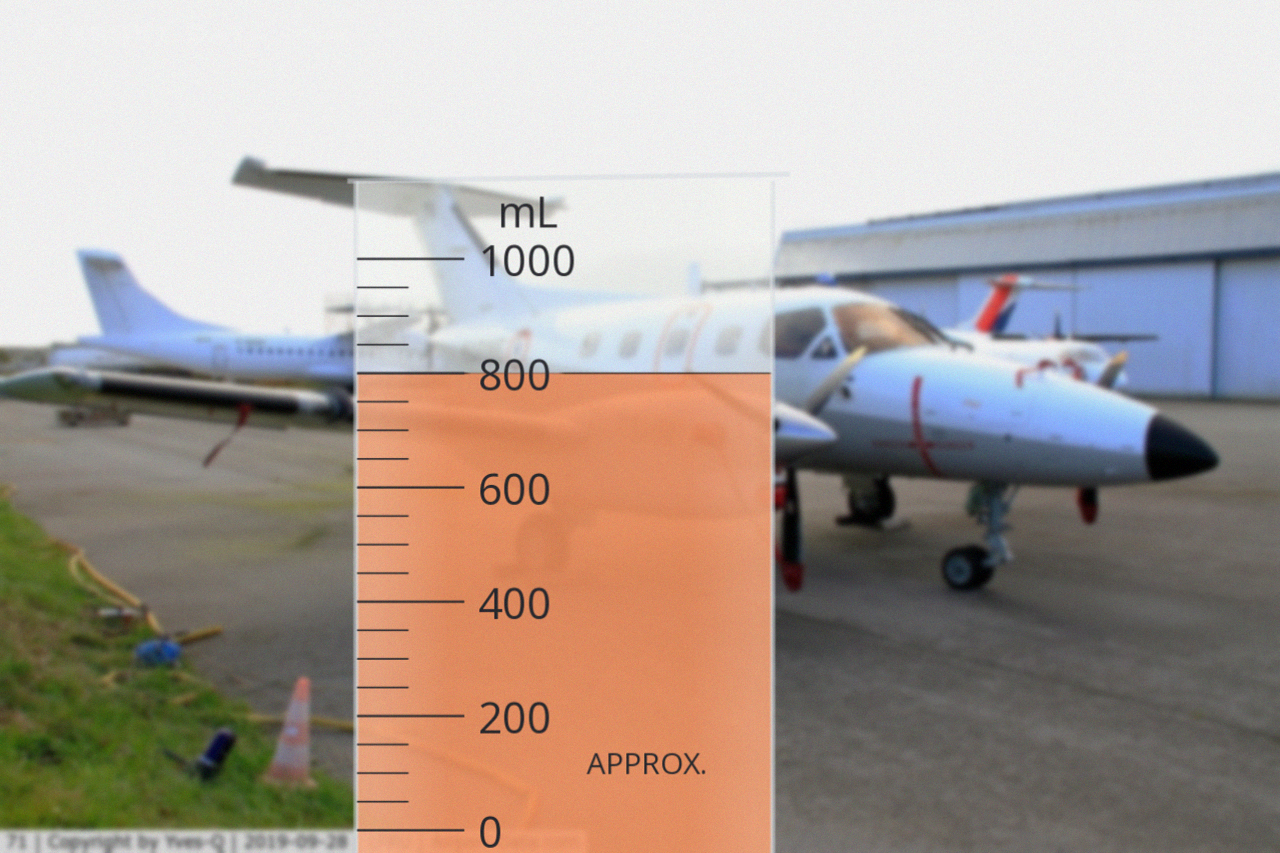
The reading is mL 800
